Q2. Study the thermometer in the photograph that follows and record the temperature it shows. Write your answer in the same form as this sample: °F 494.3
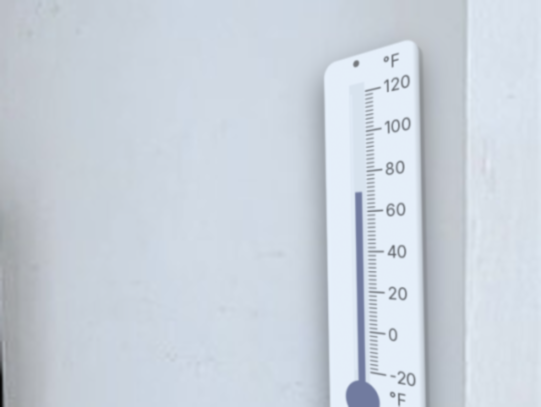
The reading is °F 70
